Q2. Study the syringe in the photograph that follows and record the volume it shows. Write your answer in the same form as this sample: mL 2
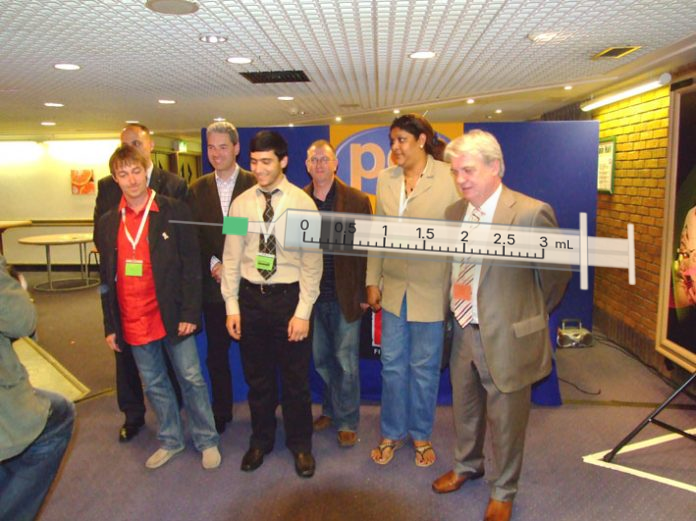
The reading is mL 0.2
